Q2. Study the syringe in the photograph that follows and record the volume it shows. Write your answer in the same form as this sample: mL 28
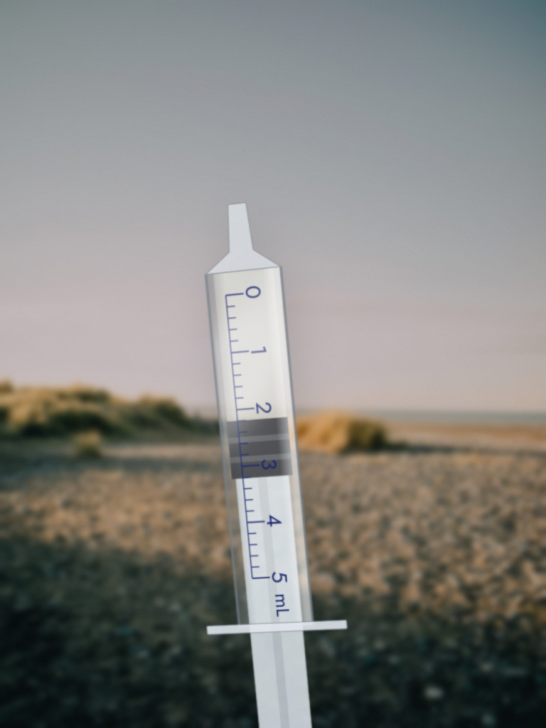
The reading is mL 2.2
